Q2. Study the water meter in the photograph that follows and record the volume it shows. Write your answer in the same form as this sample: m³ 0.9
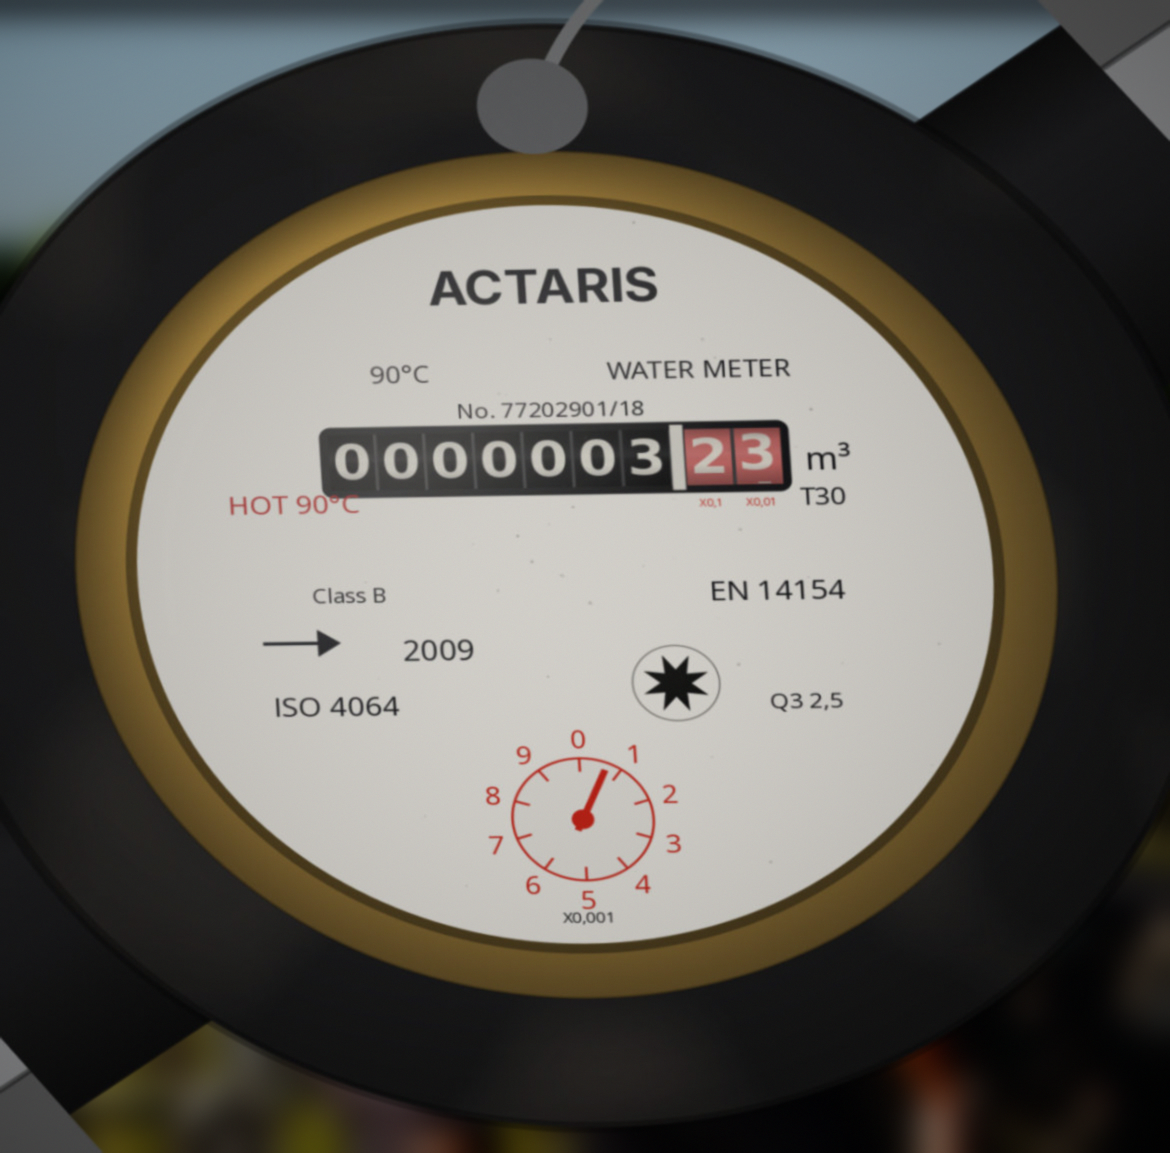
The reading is m³ 3.230
